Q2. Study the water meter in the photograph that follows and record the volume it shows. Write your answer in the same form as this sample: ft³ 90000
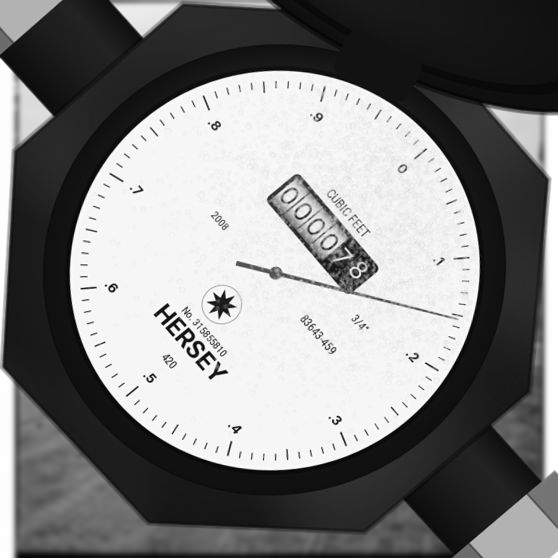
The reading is ft³ 78.15
